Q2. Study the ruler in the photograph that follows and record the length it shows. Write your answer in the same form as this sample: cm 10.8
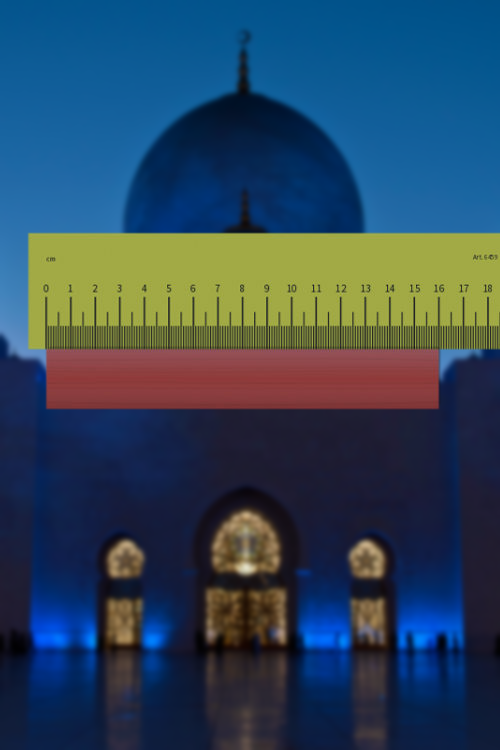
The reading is cm 16
